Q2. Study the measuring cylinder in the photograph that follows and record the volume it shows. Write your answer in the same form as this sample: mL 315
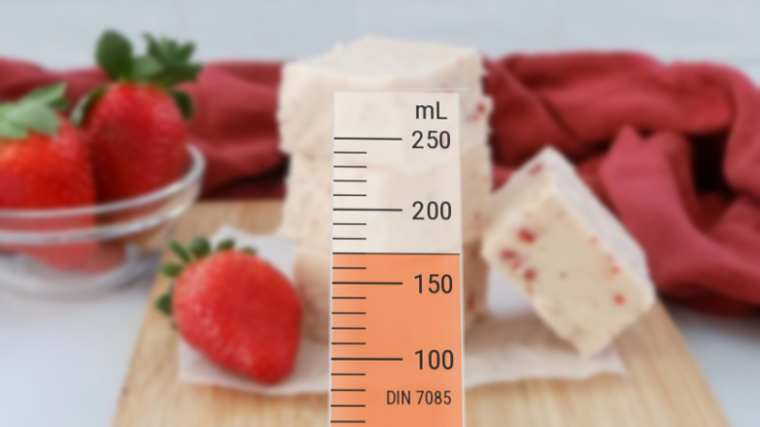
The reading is mL 170
